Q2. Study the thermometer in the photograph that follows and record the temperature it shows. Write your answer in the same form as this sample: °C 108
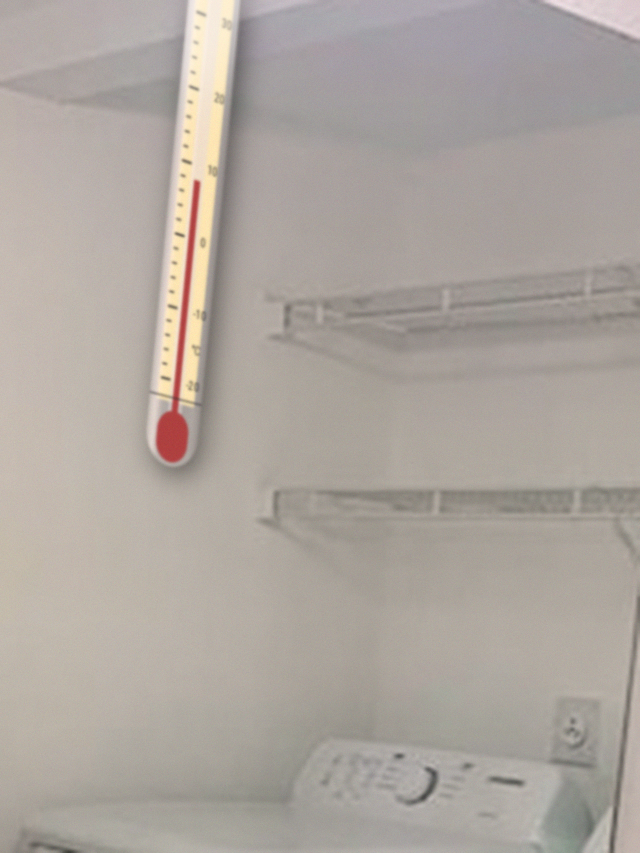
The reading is °C 8
